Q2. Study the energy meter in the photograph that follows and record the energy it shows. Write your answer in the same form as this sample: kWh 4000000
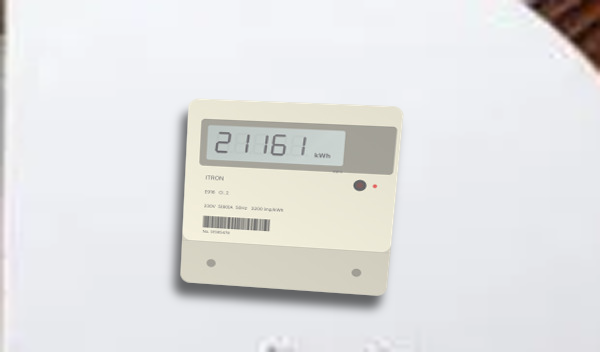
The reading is kWh 21161
